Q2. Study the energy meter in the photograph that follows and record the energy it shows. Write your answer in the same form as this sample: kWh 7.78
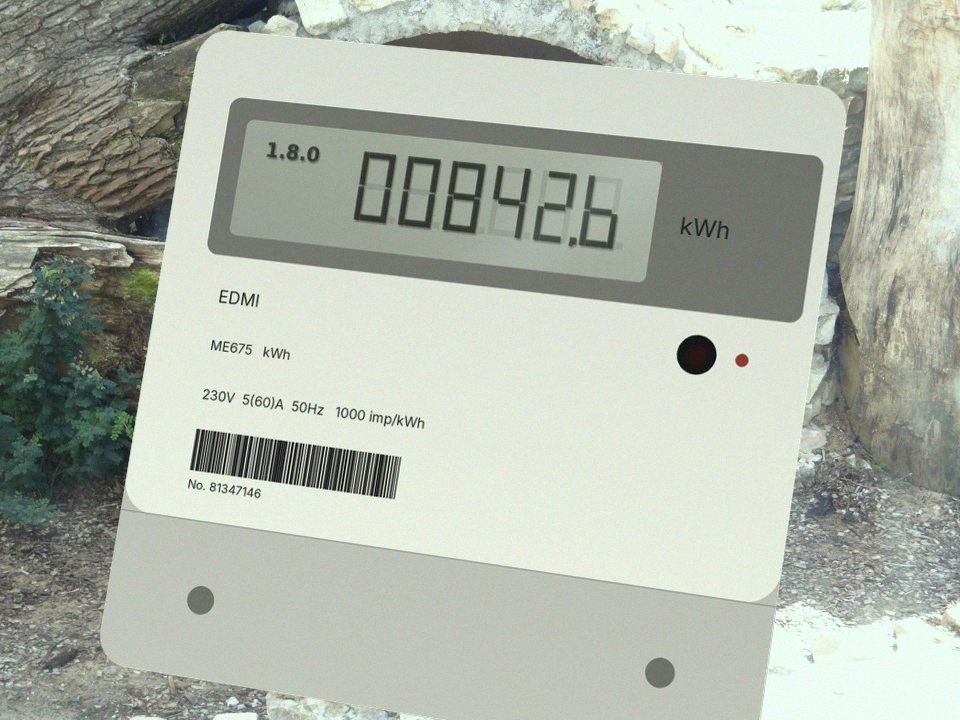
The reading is kWh 842.6
